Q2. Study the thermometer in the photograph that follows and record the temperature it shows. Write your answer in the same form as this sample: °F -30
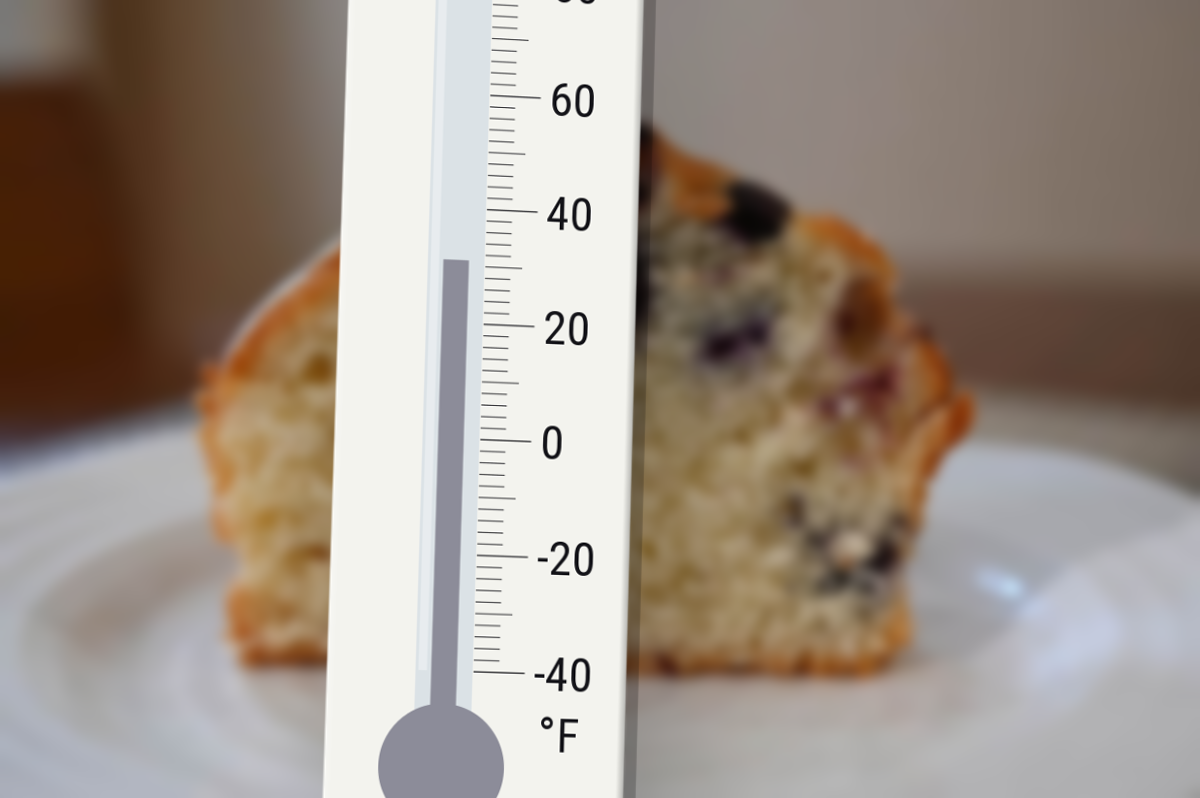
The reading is °F 31
